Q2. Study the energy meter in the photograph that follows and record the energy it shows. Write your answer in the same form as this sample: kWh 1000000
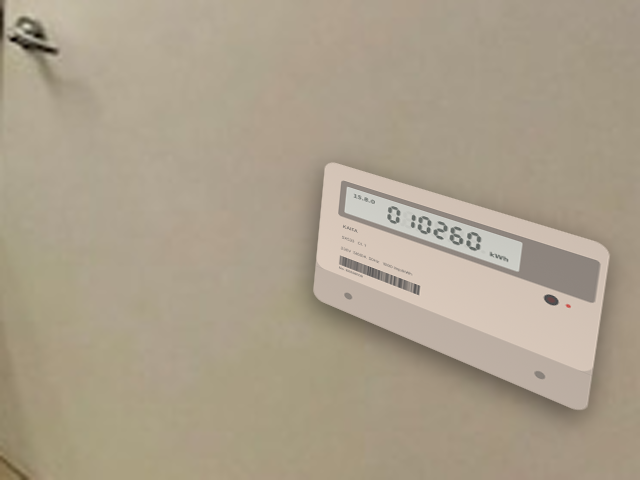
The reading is kWh 10260
